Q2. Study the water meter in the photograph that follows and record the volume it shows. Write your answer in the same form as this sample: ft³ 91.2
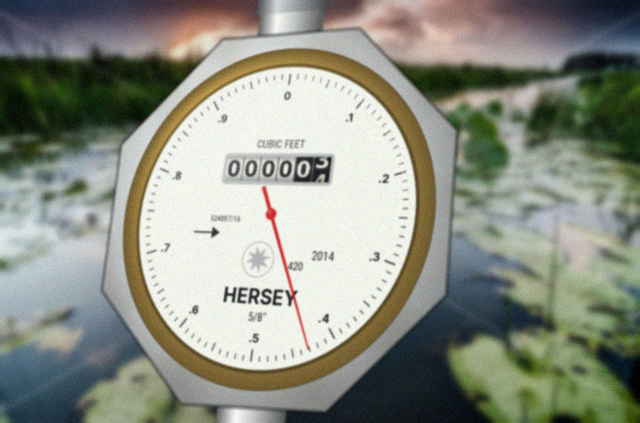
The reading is ft³ 3.43
